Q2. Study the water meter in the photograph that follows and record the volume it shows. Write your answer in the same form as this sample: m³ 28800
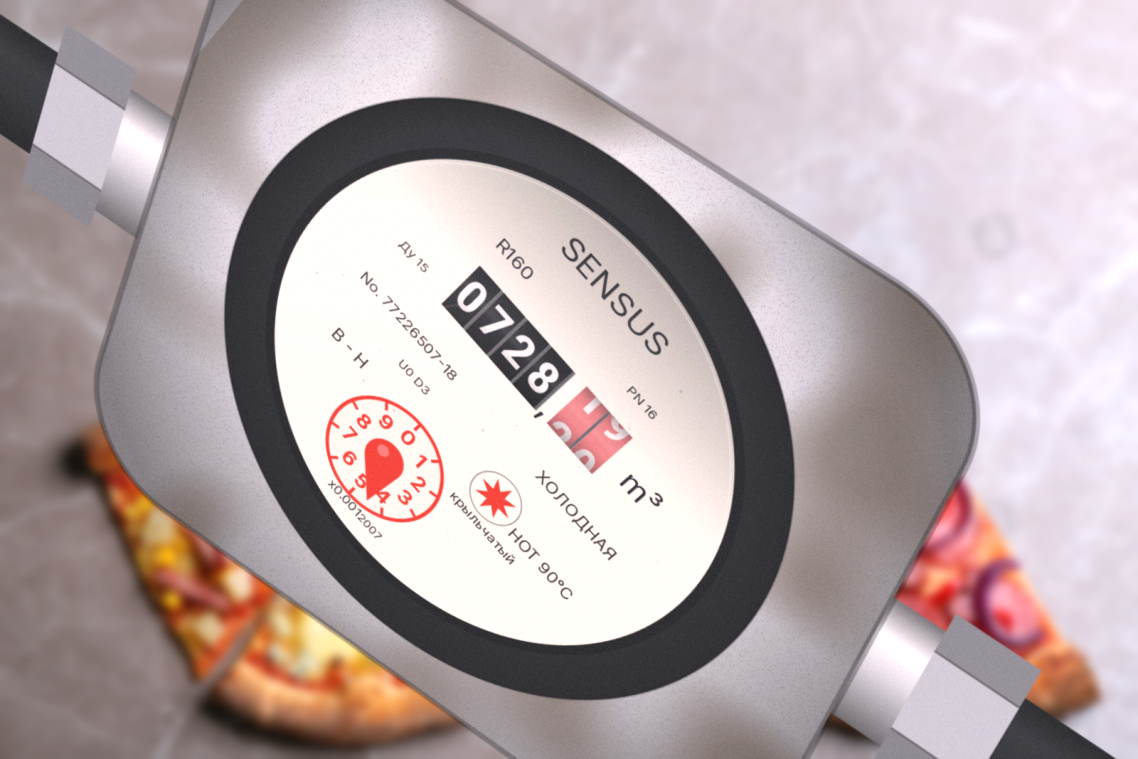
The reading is m³ 728.194
